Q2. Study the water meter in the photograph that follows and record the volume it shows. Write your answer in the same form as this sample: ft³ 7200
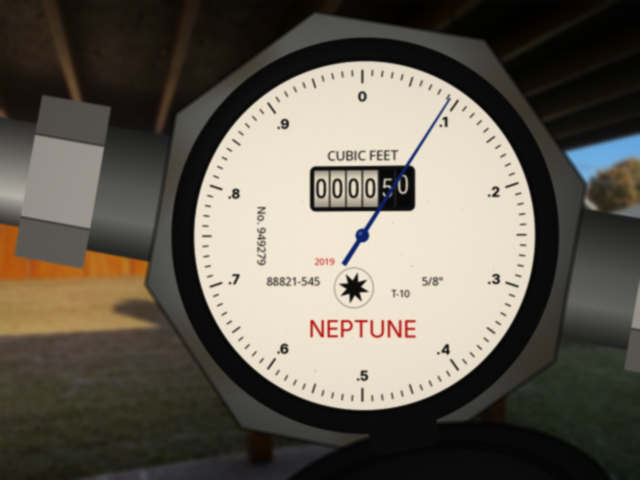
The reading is ft³ 50.09
